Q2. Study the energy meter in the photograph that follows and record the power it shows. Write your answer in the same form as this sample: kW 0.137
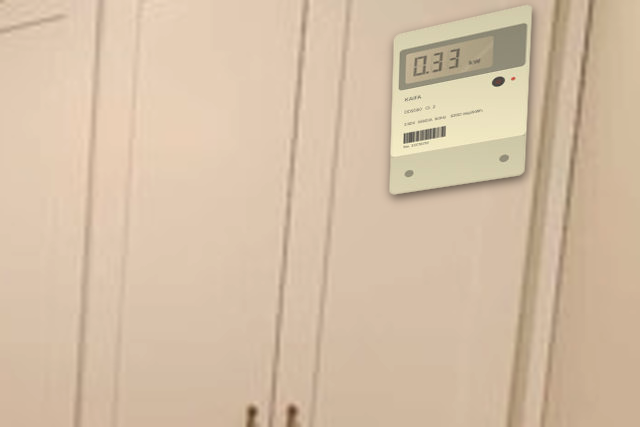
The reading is kW 0.33
